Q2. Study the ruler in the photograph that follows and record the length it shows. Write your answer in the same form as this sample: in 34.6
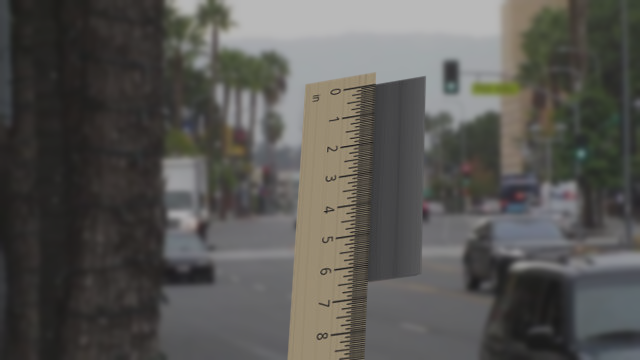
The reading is in 6.5
